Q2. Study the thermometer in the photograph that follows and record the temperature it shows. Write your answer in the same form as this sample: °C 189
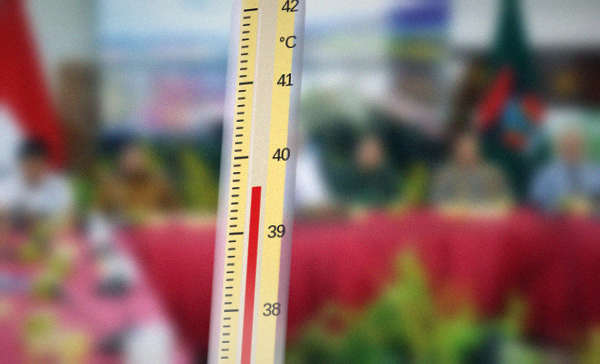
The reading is °C 39.6
